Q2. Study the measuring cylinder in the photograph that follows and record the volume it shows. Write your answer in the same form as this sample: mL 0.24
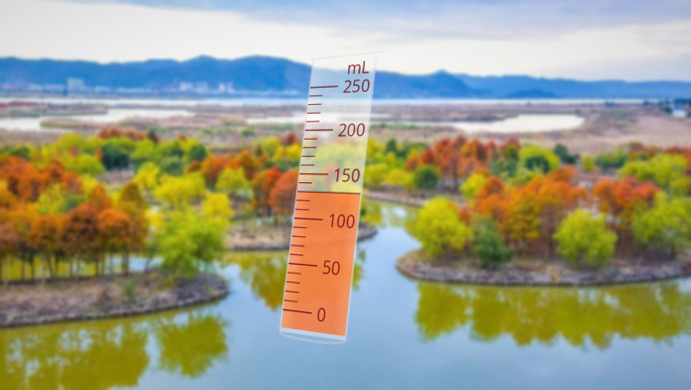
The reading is mL 130
